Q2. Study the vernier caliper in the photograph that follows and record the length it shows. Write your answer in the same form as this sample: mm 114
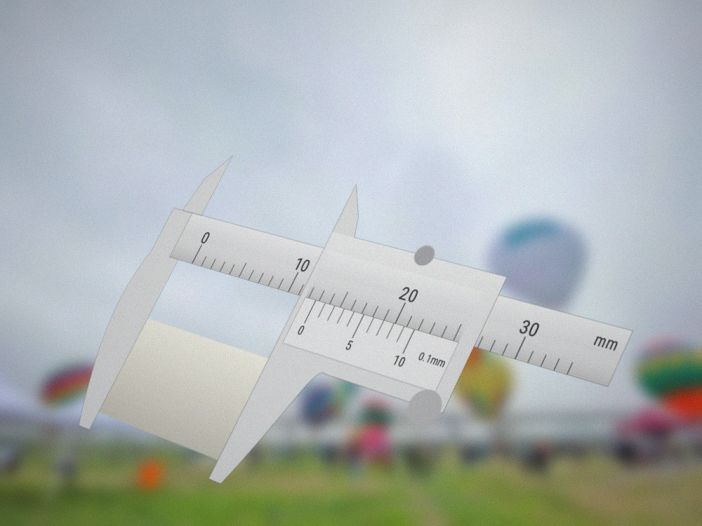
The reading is mm 12.7
